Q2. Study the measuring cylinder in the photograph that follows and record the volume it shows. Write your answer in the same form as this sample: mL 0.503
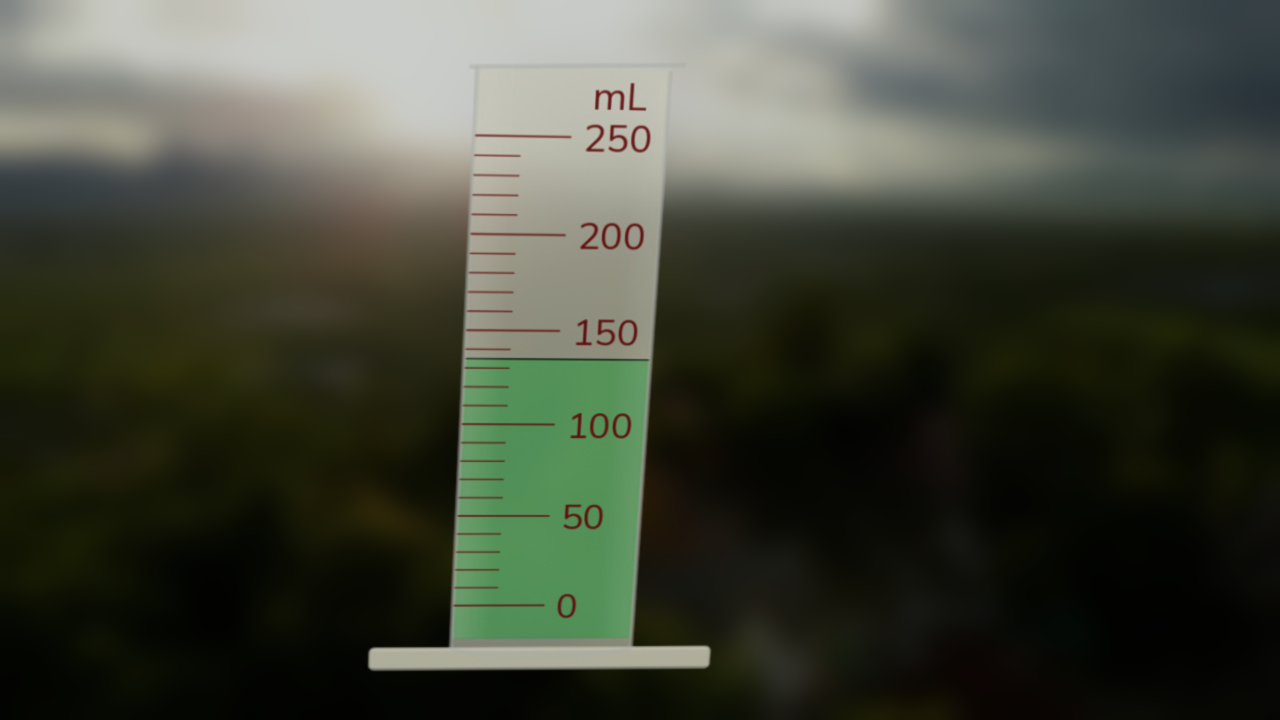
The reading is mL 135
